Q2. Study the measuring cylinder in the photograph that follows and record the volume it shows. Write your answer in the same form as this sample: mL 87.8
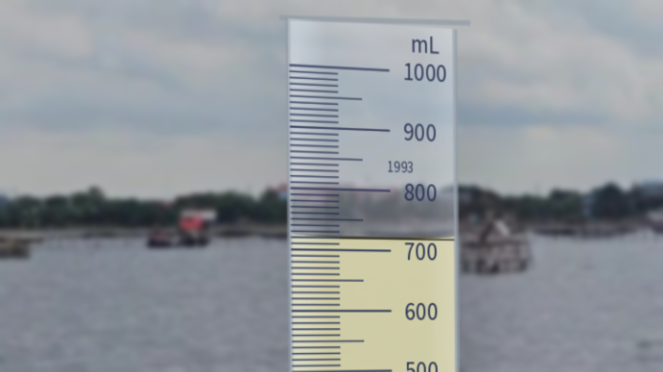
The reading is mL 720
